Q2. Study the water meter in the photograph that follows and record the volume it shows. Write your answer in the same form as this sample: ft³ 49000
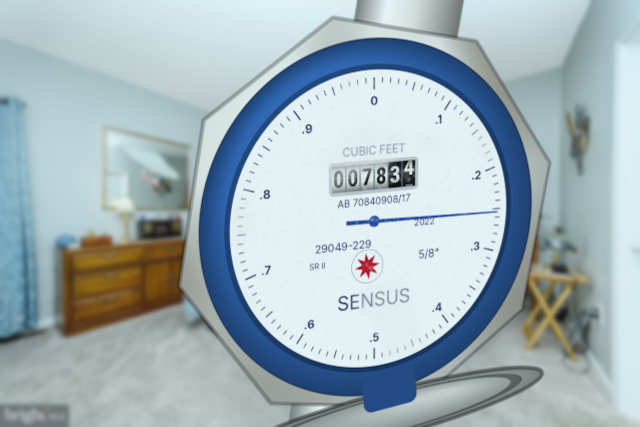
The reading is ft³ 7834.25
